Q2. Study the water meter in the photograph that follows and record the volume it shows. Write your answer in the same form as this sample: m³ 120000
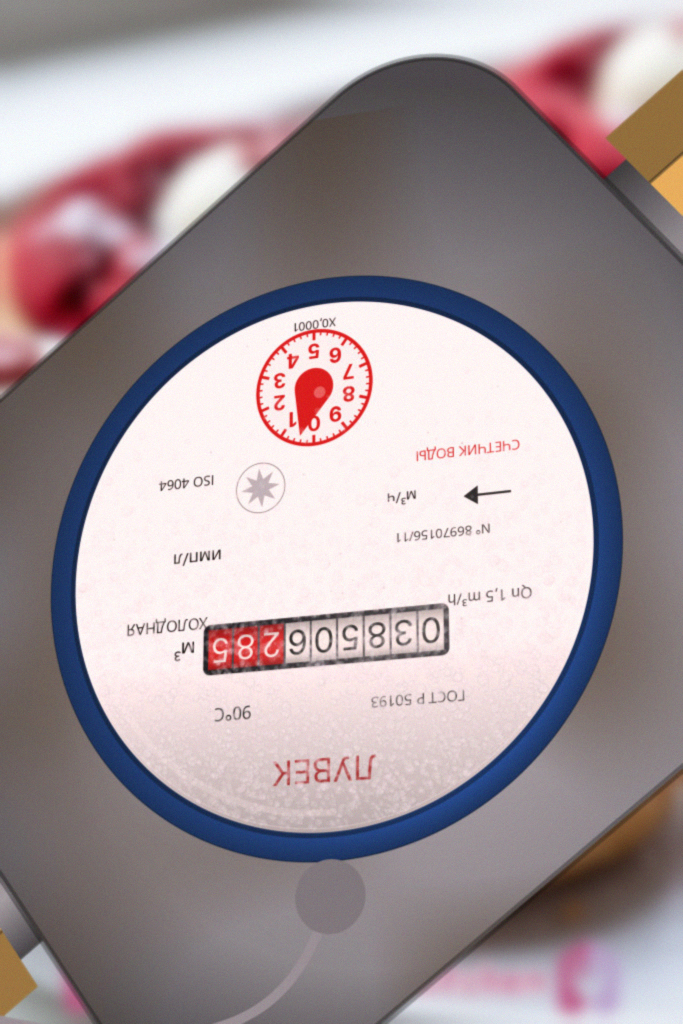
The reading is m³ 38506.2850
